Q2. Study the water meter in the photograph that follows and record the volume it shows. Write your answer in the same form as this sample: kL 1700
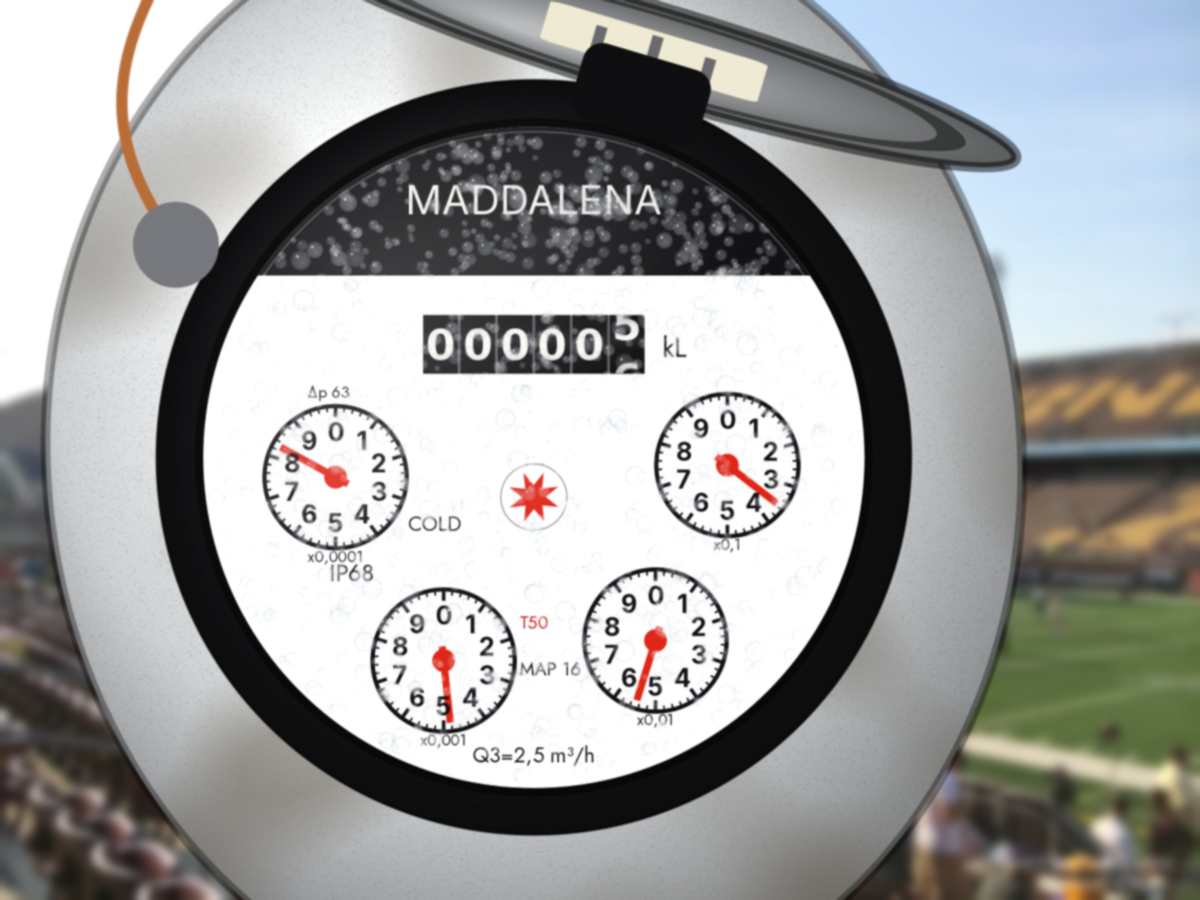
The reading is kL 5.3548
